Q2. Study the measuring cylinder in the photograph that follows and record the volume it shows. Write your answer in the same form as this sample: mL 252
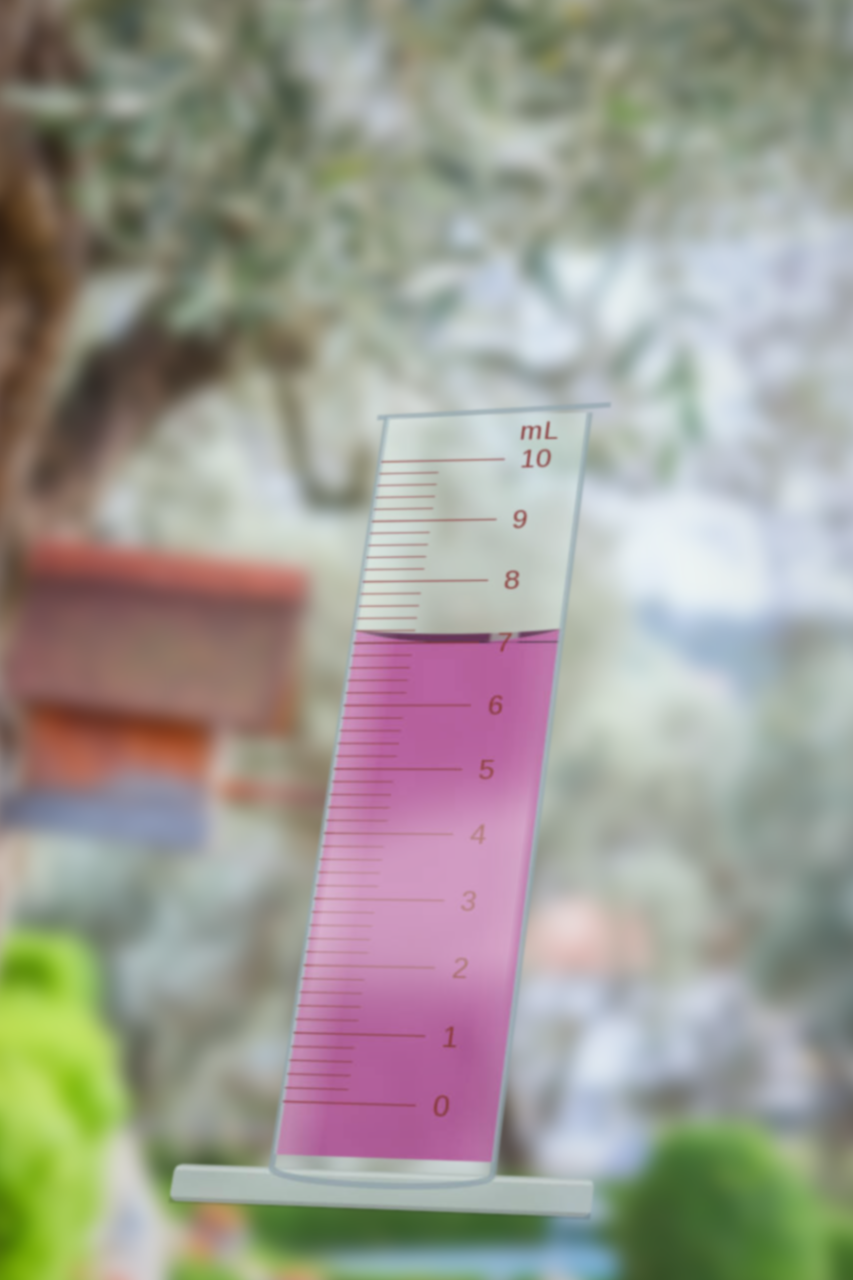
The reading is mL 7
